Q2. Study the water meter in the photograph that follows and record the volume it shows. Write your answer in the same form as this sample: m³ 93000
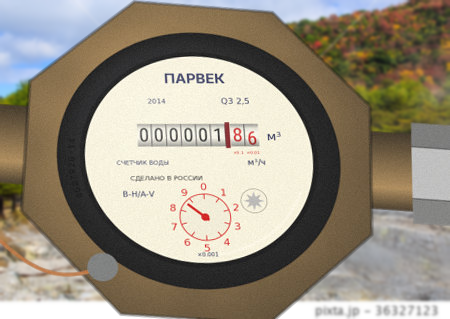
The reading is m³ 1.858
